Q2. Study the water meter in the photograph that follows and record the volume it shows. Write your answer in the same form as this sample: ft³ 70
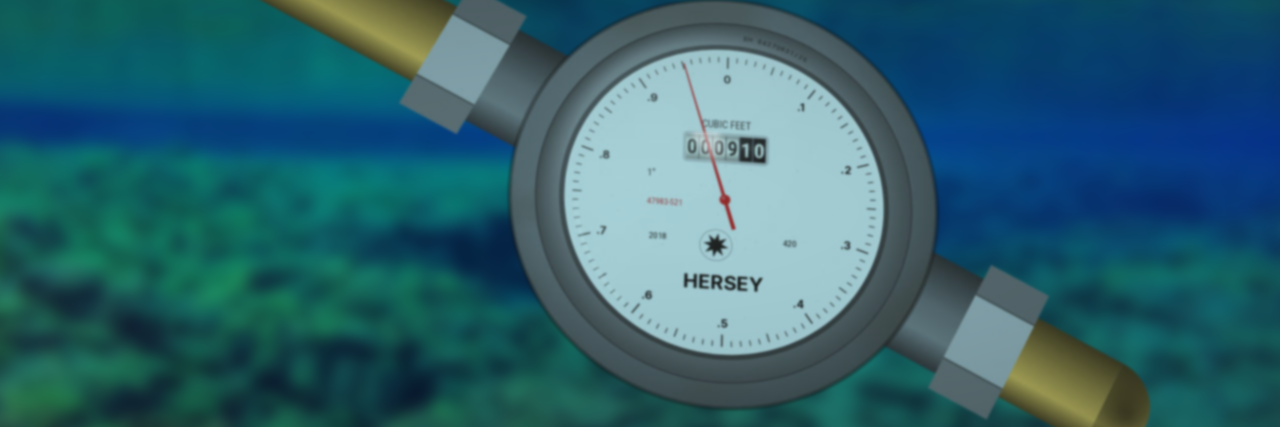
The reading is ft³ 909.95
